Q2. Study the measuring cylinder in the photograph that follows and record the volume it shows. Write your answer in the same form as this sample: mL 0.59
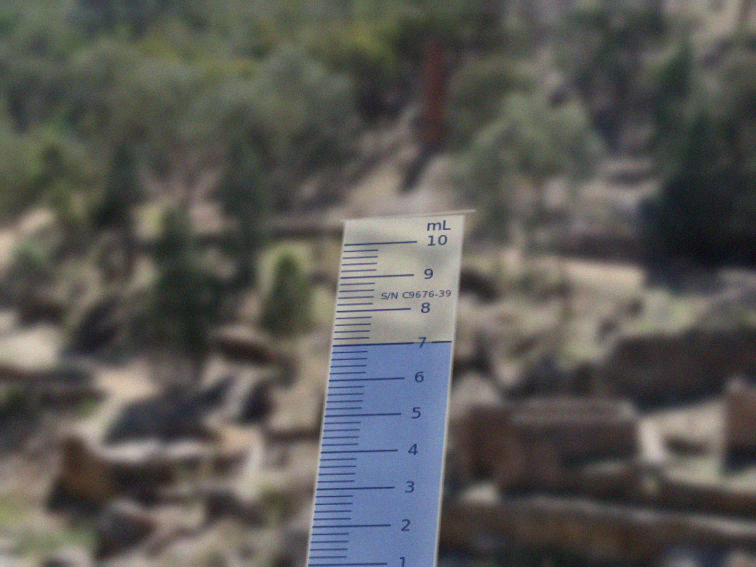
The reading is mL 7
